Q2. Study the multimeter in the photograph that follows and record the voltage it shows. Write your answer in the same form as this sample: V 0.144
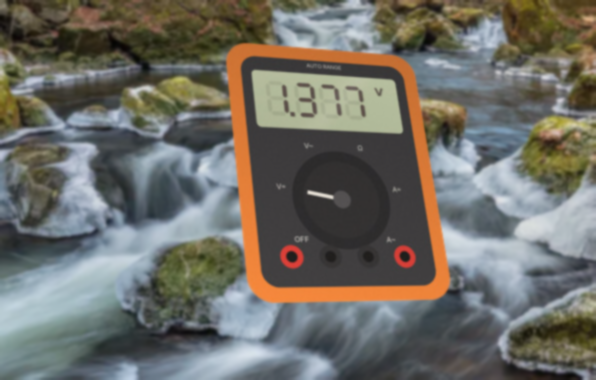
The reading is V 1.377
